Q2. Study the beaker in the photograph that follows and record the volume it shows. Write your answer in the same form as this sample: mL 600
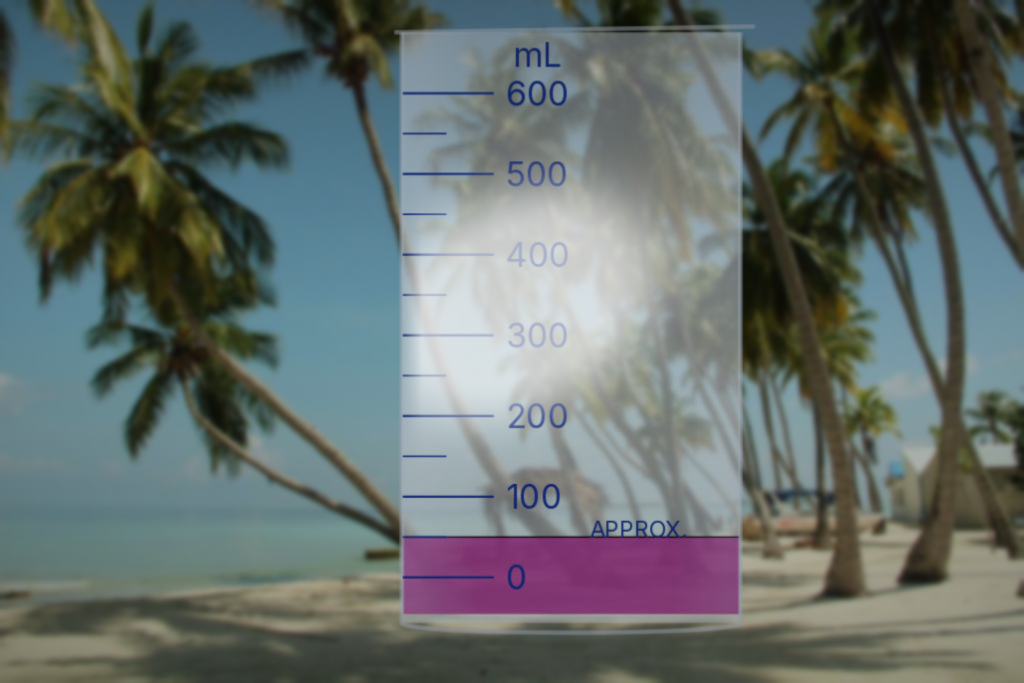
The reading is mL 50
